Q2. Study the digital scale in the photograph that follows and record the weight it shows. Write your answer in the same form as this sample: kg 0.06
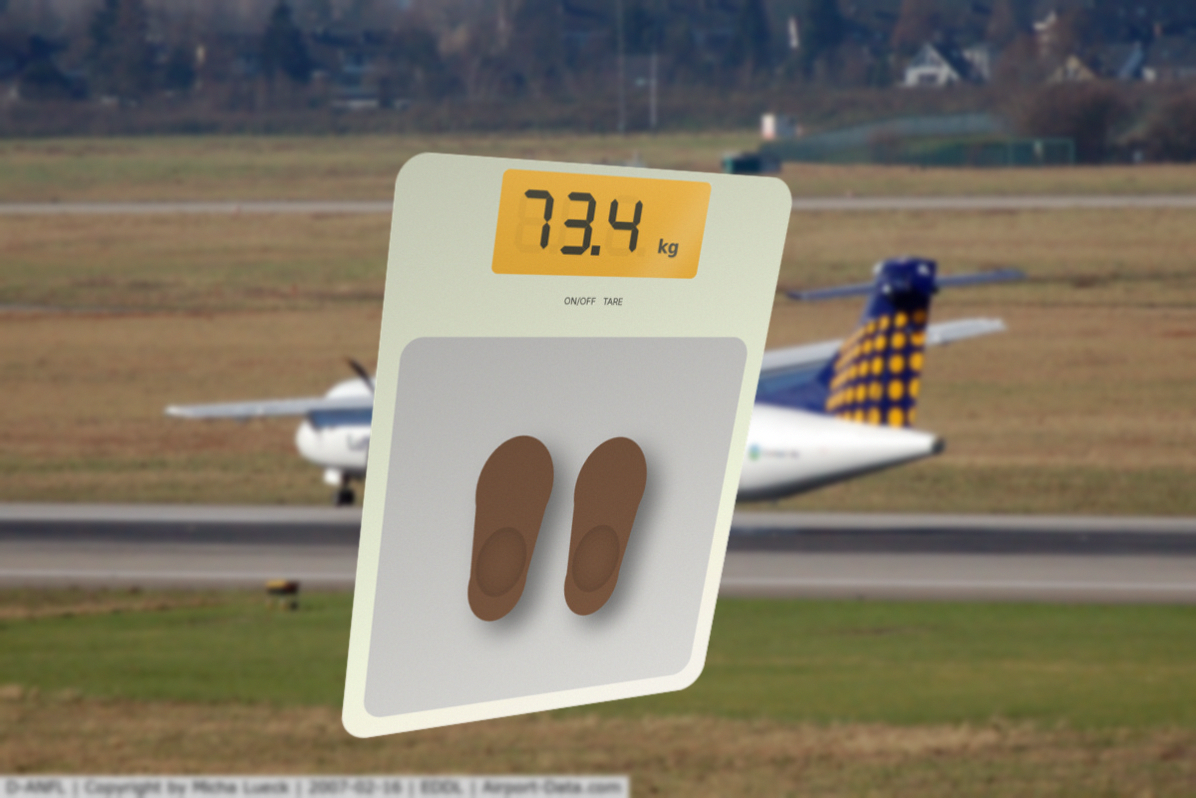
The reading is kg 73.4
